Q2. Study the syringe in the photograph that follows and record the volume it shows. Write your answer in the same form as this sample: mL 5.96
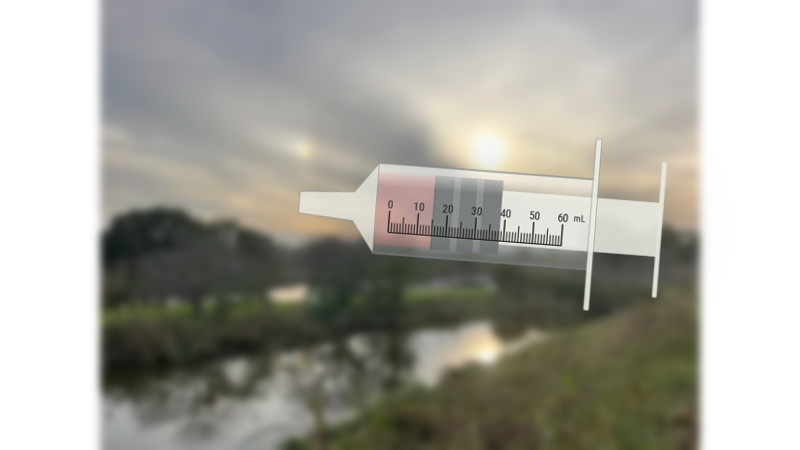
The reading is mL 15
